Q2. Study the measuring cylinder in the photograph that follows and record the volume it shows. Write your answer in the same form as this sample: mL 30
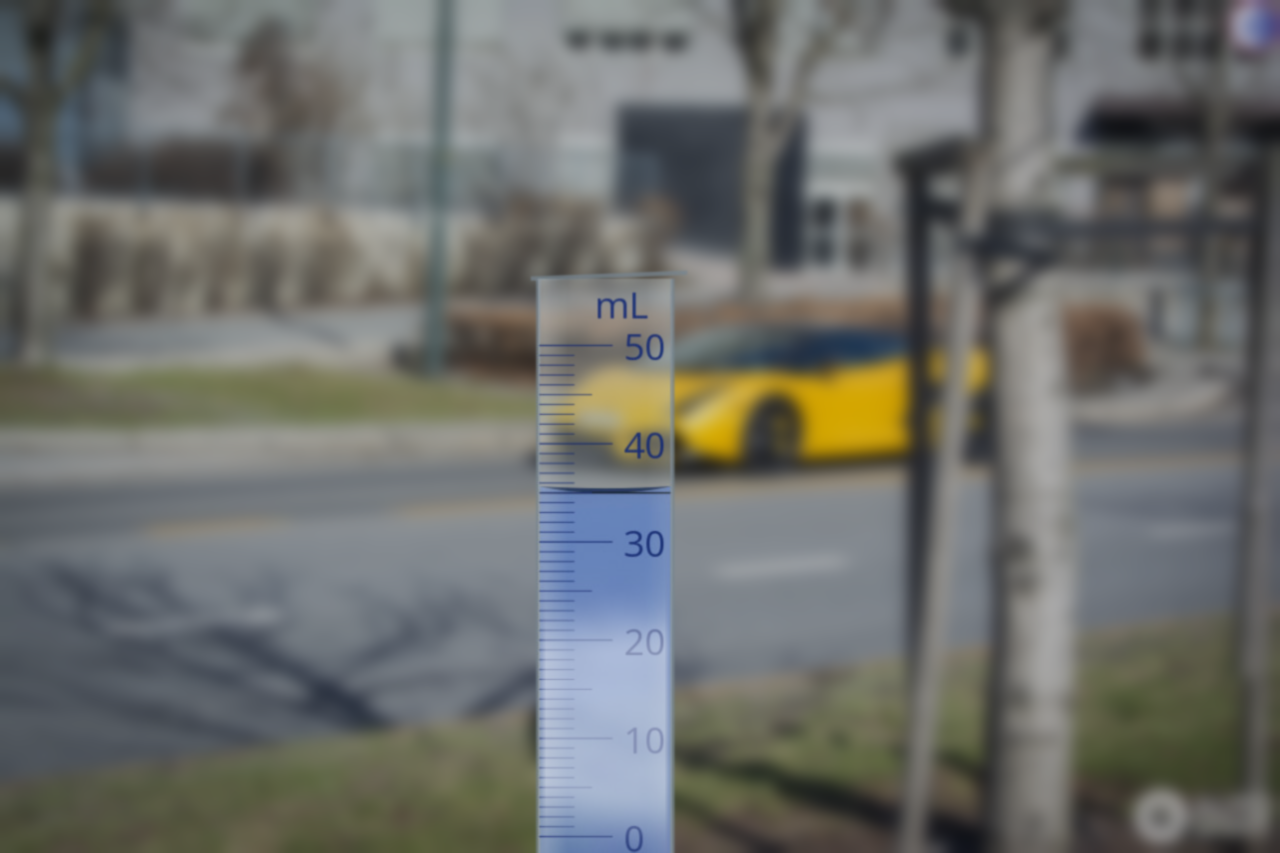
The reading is mL 35
